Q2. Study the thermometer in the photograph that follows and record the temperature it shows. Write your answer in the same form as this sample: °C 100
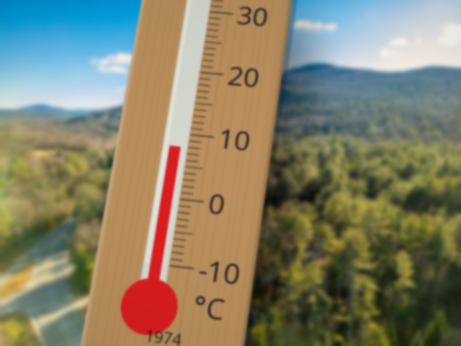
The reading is °C 8
